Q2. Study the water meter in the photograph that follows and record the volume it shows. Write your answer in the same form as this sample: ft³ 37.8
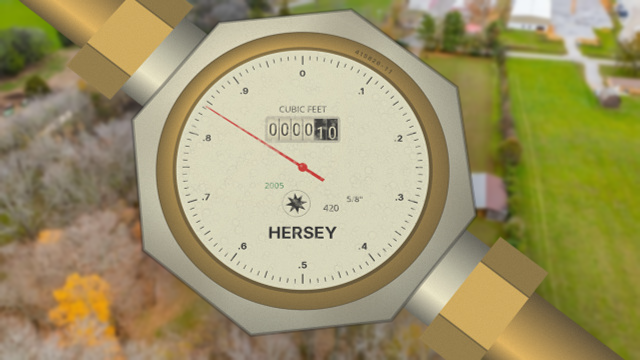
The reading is ft³ 9.84
